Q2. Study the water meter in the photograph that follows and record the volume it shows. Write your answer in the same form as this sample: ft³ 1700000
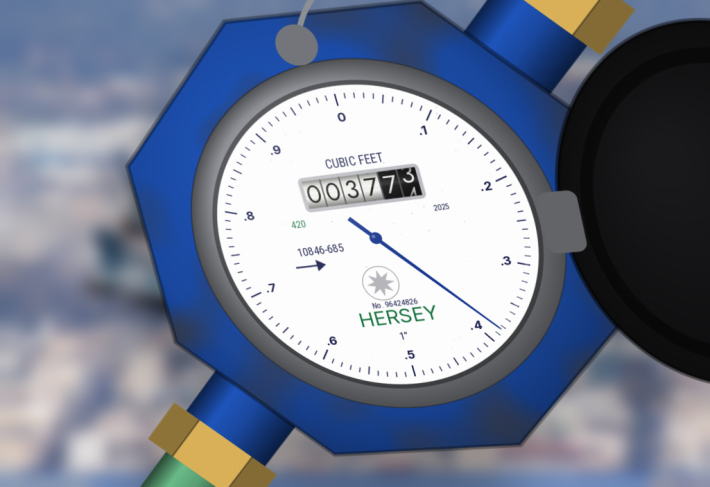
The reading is ft³ 3773.38
